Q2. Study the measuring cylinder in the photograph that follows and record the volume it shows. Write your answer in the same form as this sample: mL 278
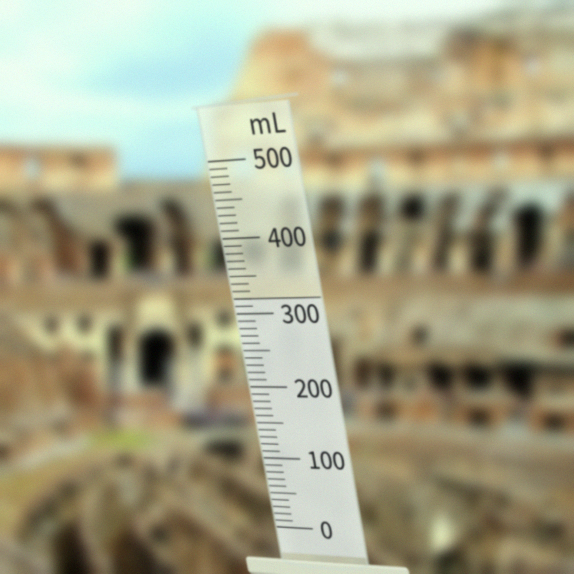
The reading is mL 320
